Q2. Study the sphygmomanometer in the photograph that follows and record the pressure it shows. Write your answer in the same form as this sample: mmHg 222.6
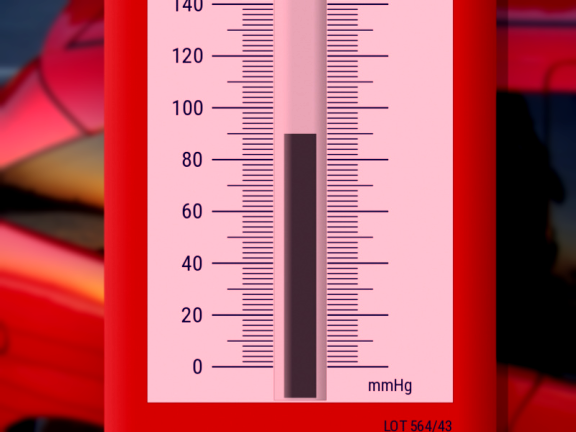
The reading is mmHg 90
